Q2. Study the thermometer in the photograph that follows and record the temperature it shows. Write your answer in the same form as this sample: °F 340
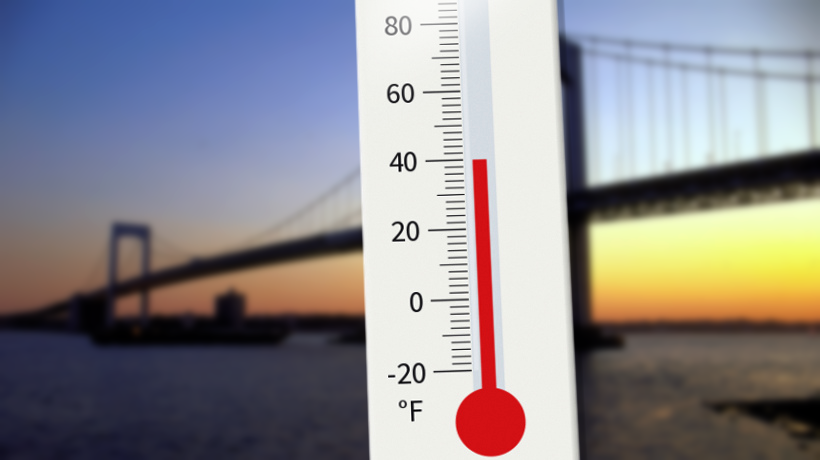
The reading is °F 40
